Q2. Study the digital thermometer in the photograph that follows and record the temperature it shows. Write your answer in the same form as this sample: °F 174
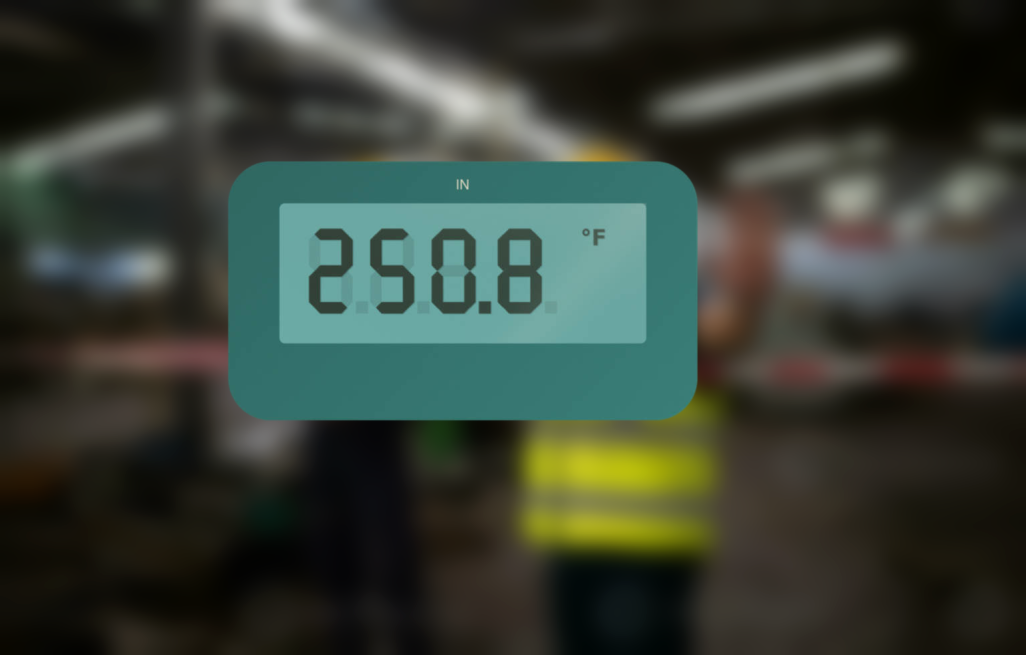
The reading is °F 250.8
